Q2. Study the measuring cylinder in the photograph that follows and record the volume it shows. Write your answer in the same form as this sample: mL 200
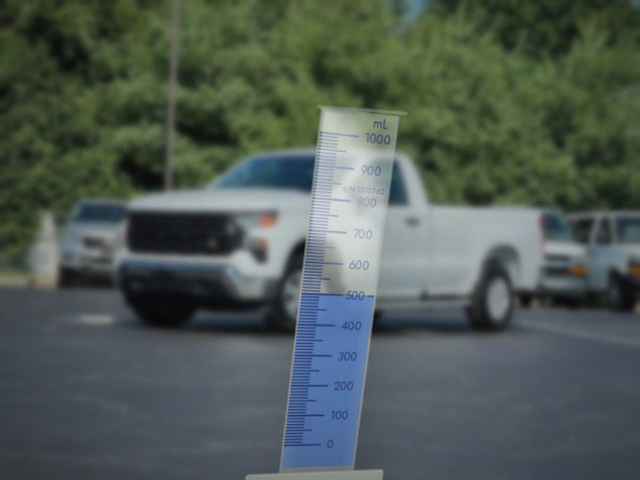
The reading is mL 500
